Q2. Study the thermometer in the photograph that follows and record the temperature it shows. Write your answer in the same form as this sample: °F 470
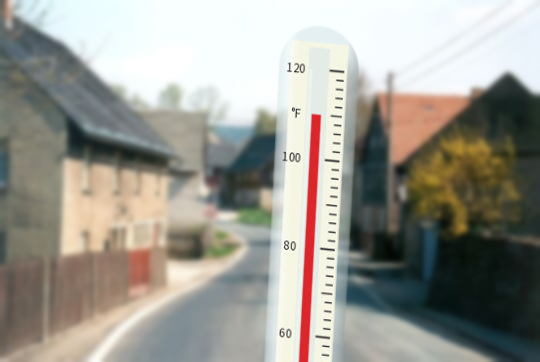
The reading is °F 110
